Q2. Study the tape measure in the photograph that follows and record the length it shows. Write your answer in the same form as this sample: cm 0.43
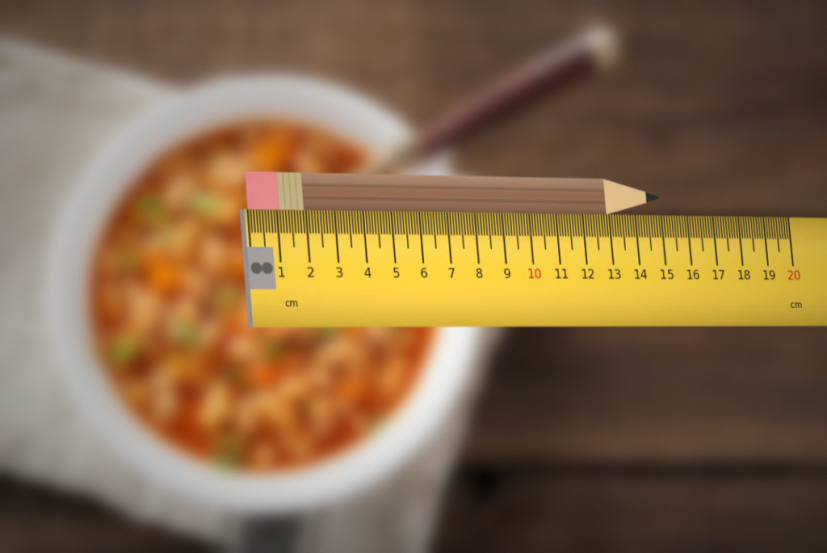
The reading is cm 15
